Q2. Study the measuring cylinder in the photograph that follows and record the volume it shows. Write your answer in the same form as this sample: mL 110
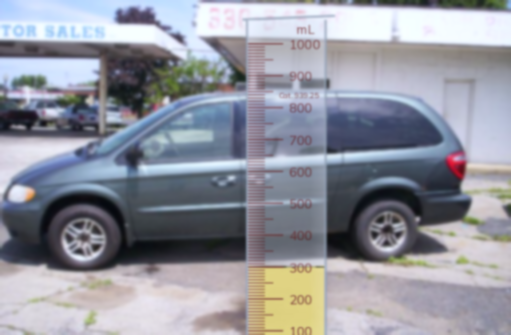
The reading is mL 300
